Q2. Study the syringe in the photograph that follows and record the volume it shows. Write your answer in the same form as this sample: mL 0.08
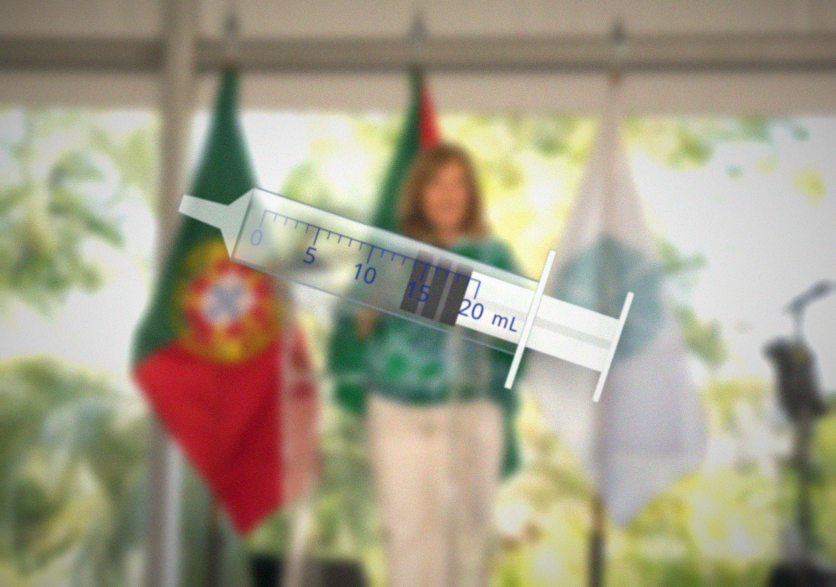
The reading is mL 14
